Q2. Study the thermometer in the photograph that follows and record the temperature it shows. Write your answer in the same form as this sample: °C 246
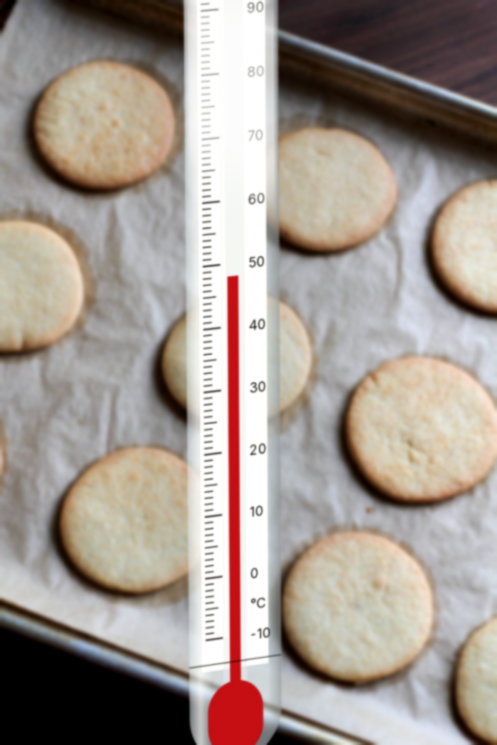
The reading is °C 48
